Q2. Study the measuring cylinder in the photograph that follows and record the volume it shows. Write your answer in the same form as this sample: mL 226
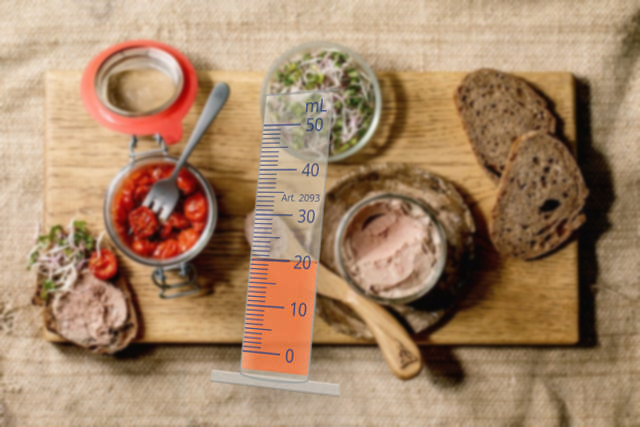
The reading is mL 20
